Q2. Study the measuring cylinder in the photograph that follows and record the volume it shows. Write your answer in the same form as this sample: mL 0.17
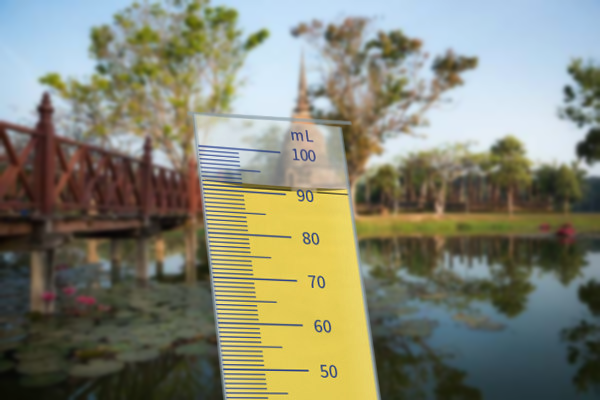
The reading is mL 91
